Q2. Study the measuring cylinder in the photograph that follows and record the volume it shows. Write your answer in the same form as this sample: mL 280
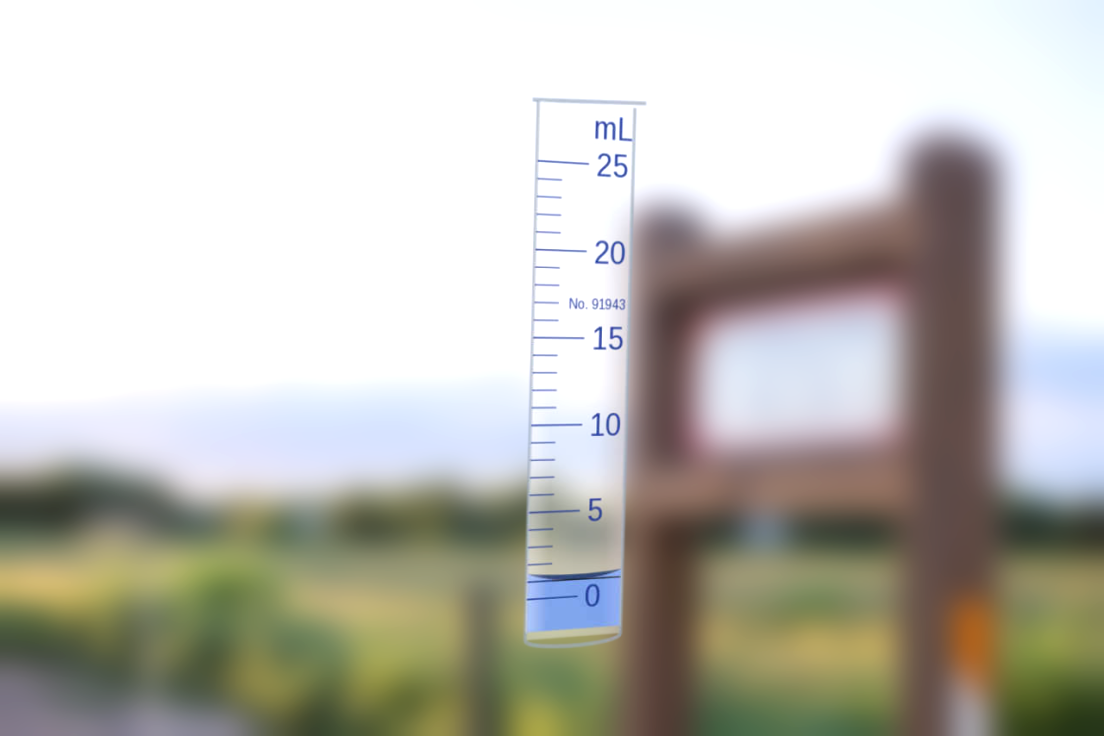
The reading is mL 1
